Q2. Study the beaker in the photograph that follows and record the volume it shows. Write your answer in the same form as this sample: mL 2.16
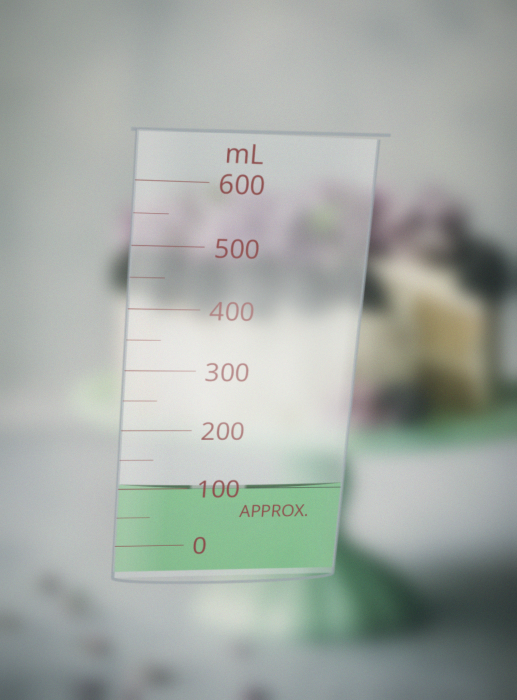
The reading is mL 100
